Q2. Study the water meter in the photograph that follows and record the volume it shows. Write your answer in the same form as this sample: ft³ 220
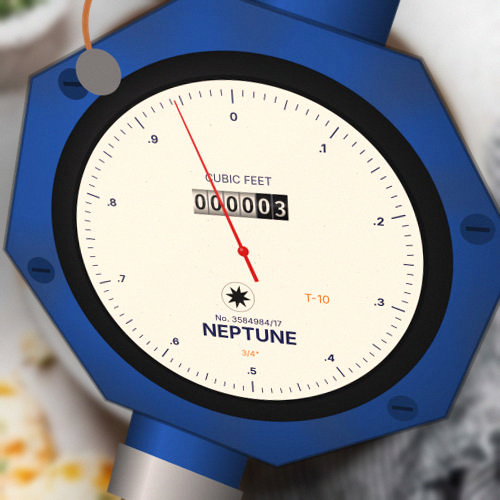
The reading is ft³ 2.94
